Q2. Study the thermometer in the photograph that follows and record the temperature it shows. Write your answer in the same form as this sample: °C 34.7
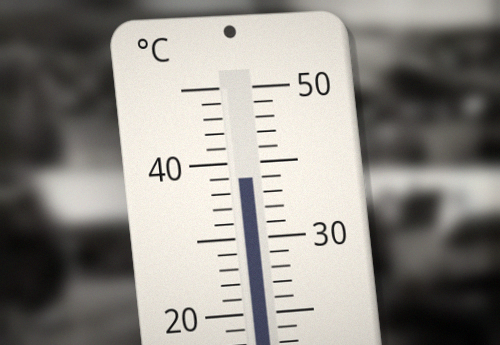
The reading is °C 38
